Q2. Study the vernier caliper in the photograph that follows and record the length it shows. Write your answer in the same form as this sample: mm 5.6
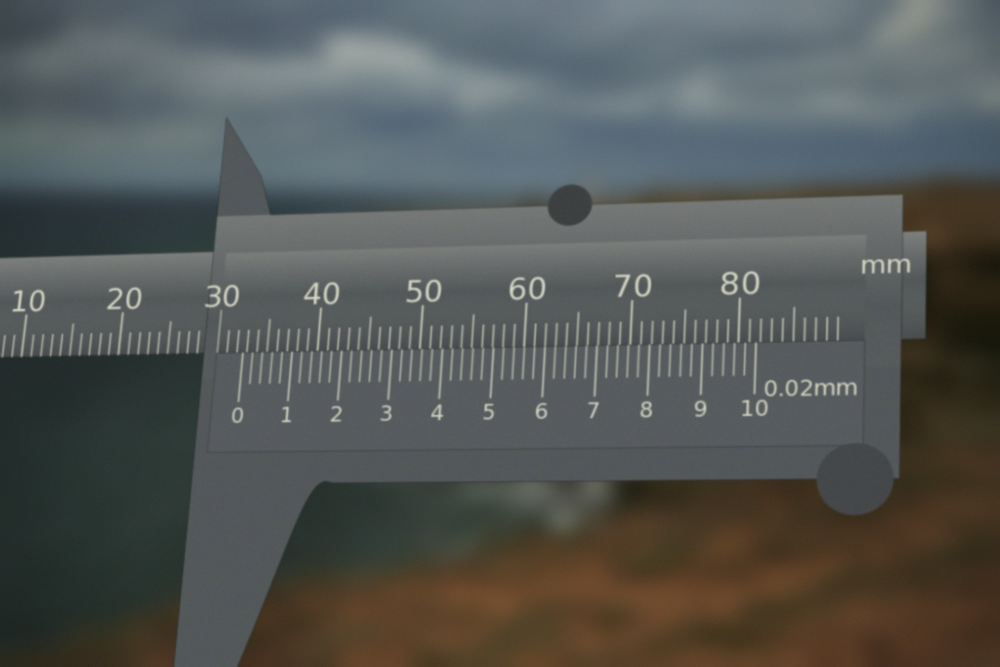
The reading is mm 32.6
